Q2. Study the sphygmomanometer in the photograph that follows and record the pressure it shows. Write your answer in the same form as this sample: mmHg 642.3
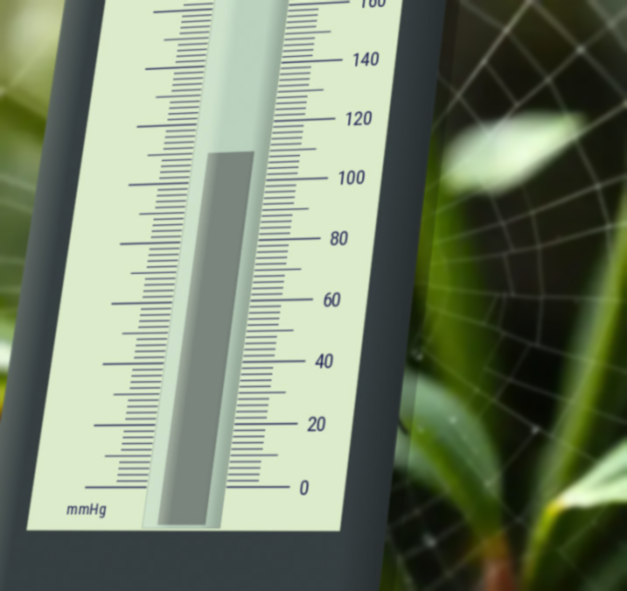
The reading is mmHg 110
